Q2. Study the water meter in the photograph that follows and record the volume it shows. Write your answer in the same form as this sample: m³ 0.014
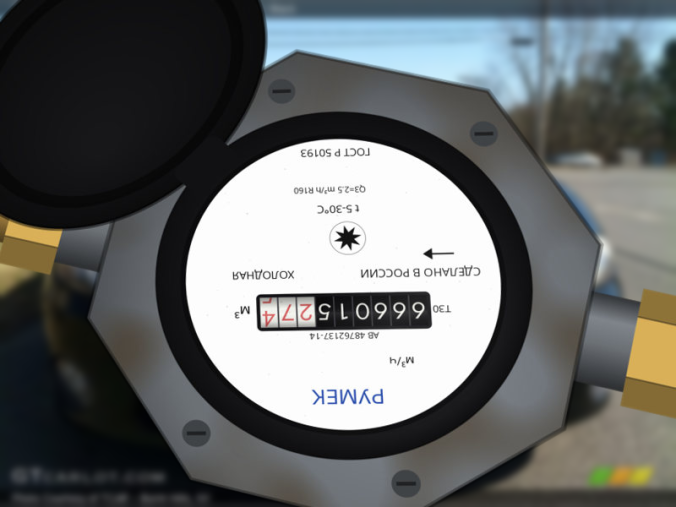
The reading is m³ 666015.274
